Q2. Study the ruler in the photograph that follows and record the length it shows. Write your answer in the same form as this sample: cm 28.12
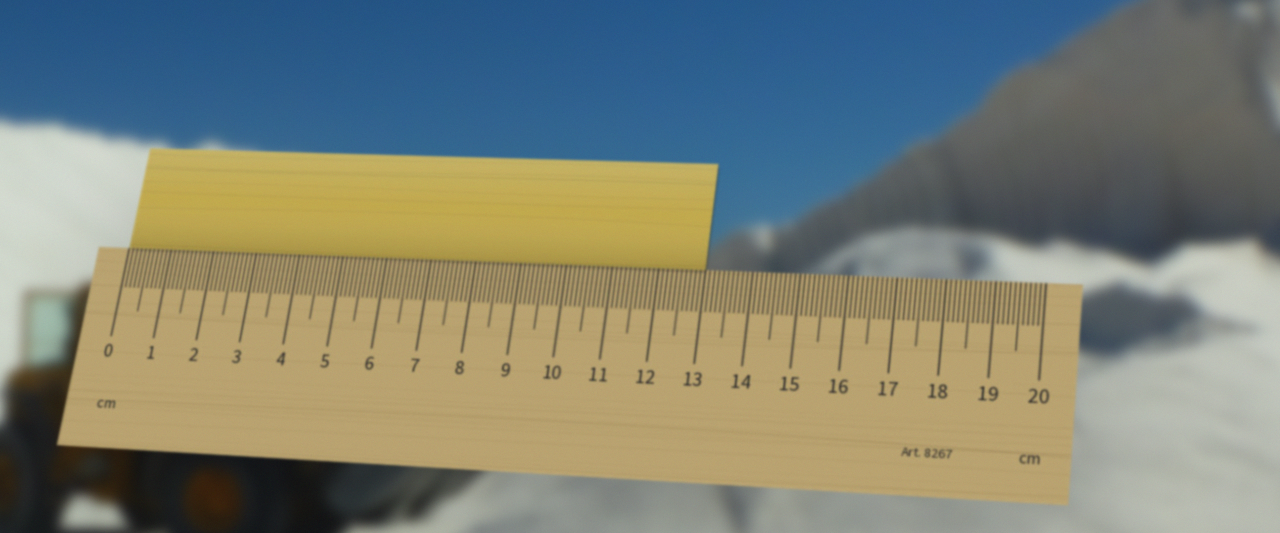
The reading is cm 13
